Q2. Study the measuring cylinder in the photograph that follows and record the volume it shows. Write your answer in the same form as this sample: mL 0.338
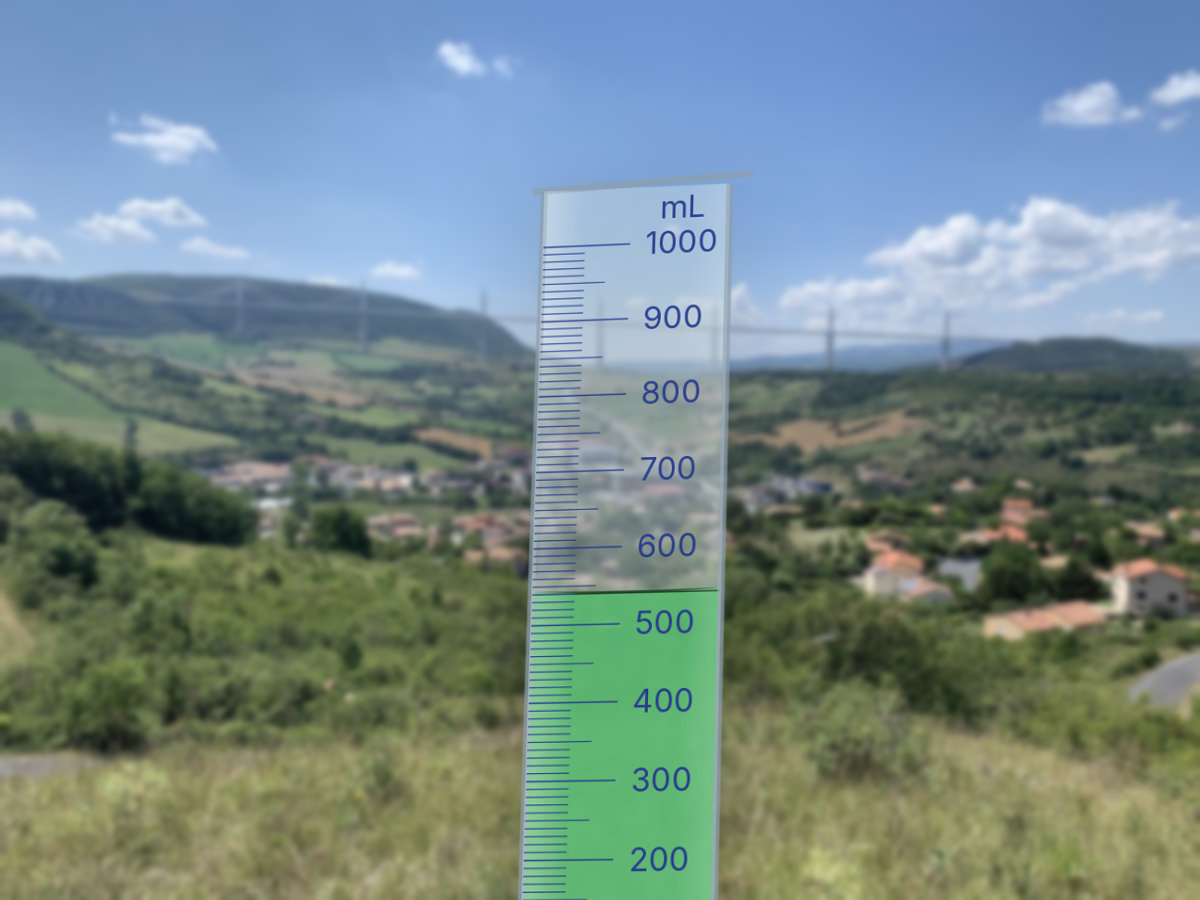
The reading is mL 540
